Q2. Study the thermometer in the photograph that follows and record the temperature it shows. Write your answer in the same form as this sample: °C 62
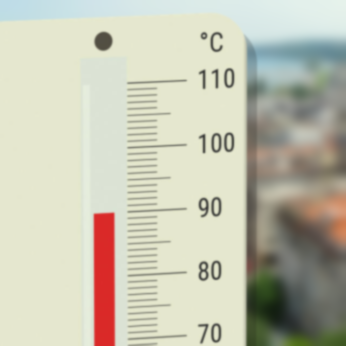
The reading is °C 90
